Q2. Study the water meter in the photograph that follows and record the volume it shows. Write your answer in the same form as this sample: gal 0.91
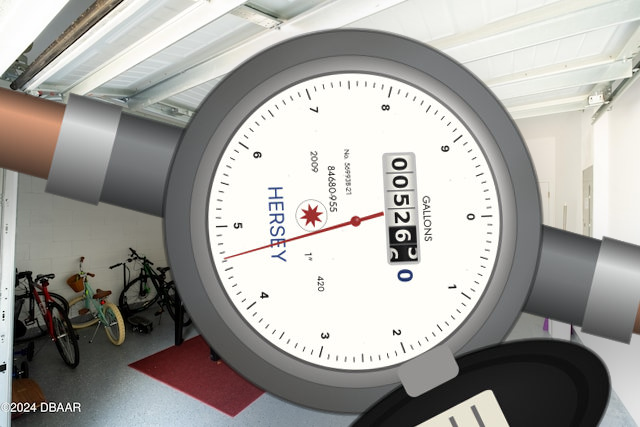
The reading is gal 52654.6
